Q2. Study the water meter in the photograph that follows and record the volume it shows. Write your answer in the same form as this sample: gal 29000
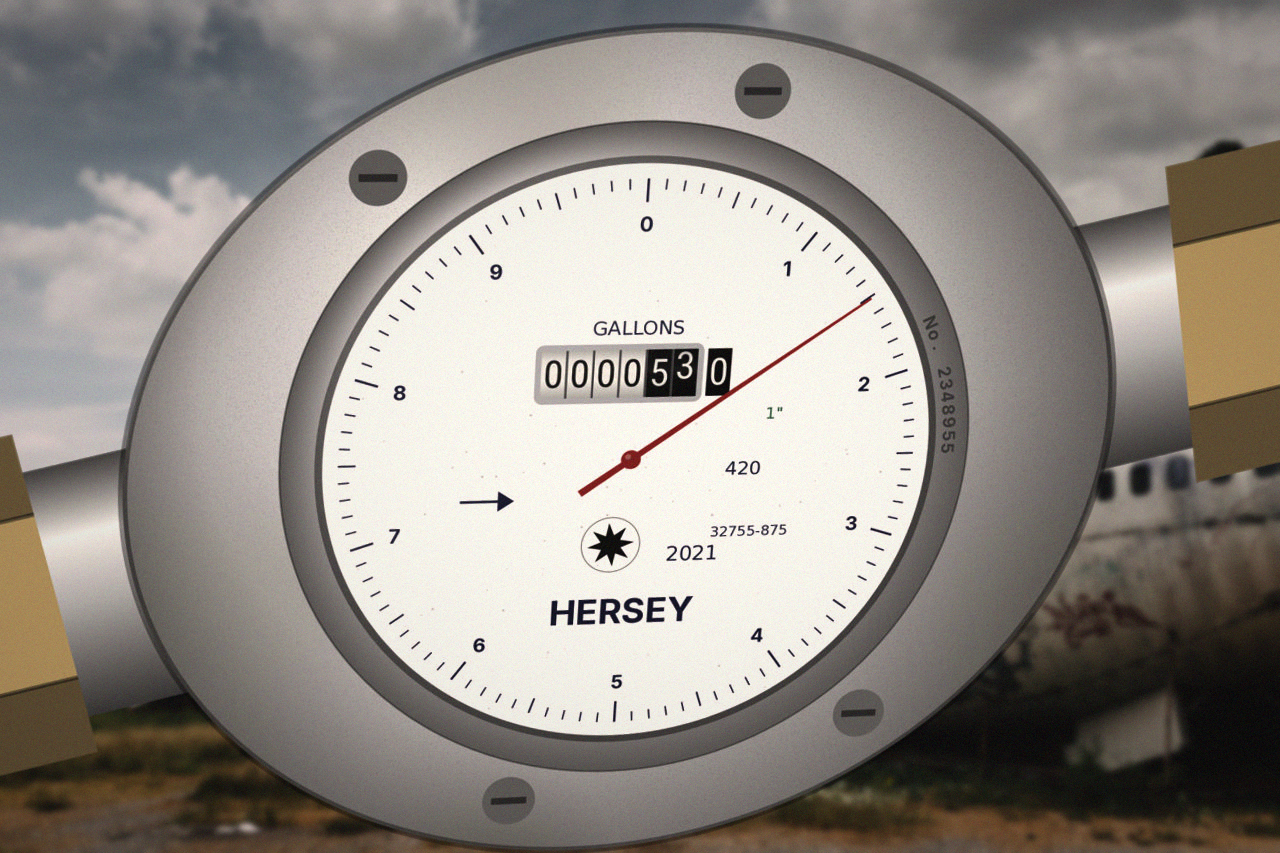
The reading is gal 531.5
